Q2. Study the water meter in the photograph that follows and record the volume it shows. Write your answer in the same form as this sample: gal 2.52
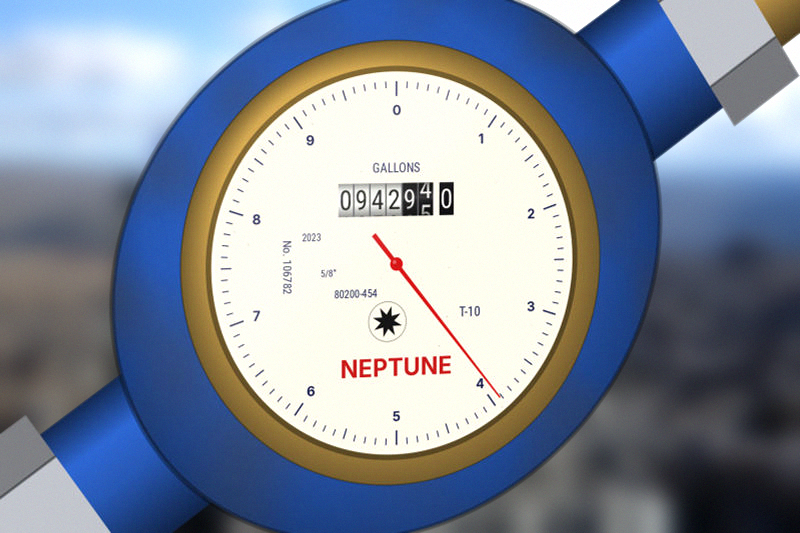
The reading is gal 942943.9
